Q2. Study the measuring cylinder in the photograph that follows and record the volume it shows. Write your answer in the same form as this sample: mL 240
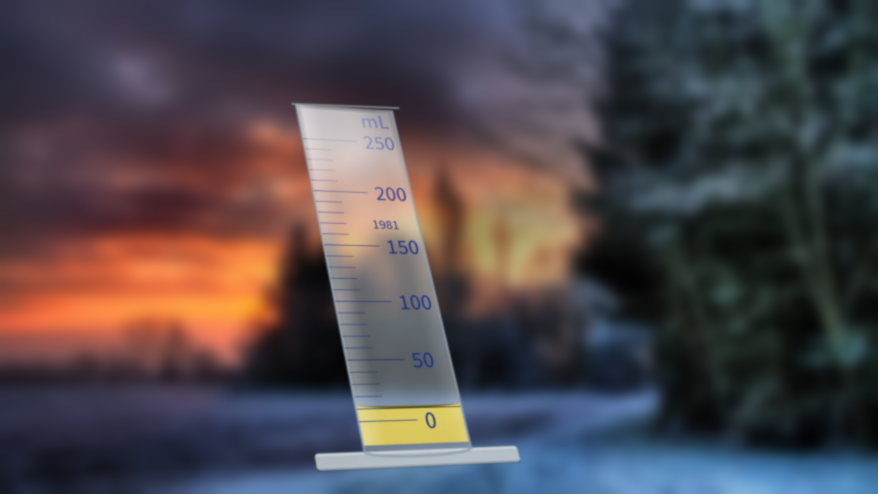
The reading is mL 10
